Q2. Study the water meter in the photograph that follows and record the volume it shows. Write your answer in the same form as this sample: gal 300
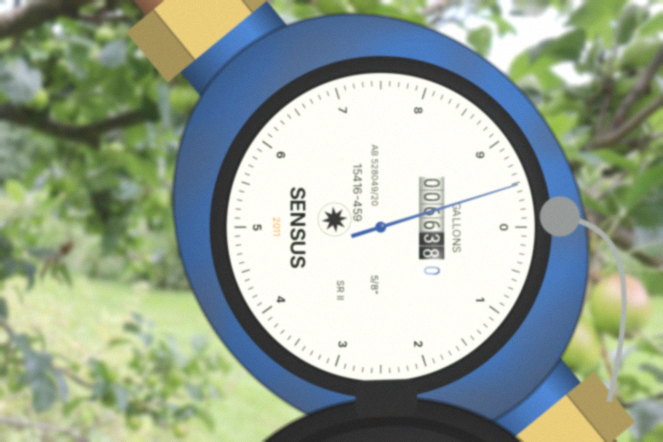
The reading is gal 66379.5
